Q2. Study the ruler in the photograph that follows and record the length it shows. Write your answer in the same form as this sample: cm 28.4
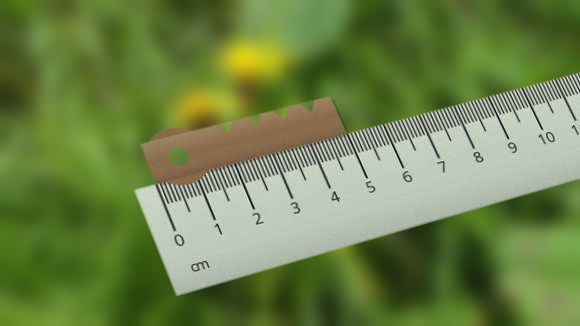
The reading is cm 5
